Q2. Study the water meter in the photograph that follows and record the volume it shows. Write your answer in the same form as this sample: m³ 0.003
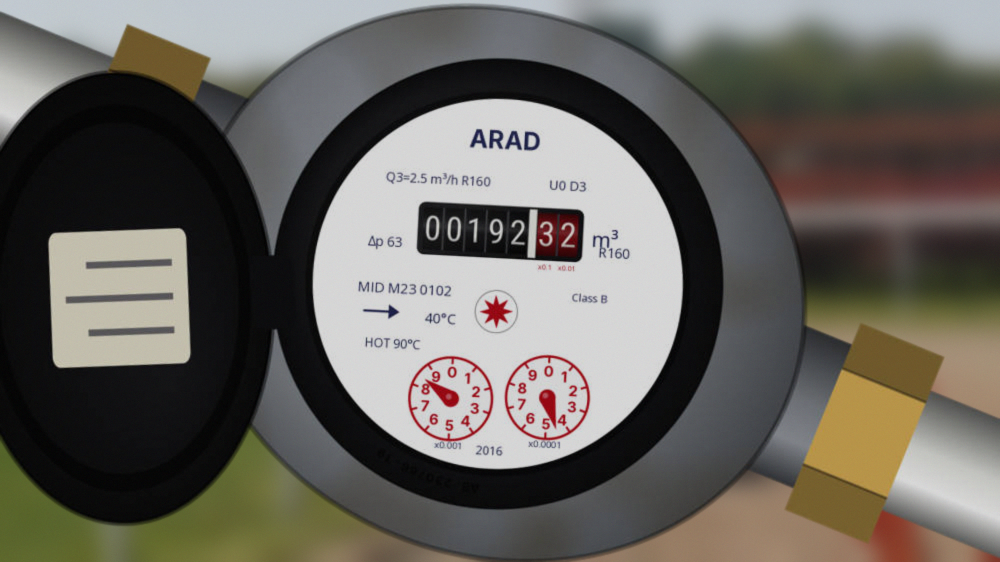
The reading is m³ 192.3284
